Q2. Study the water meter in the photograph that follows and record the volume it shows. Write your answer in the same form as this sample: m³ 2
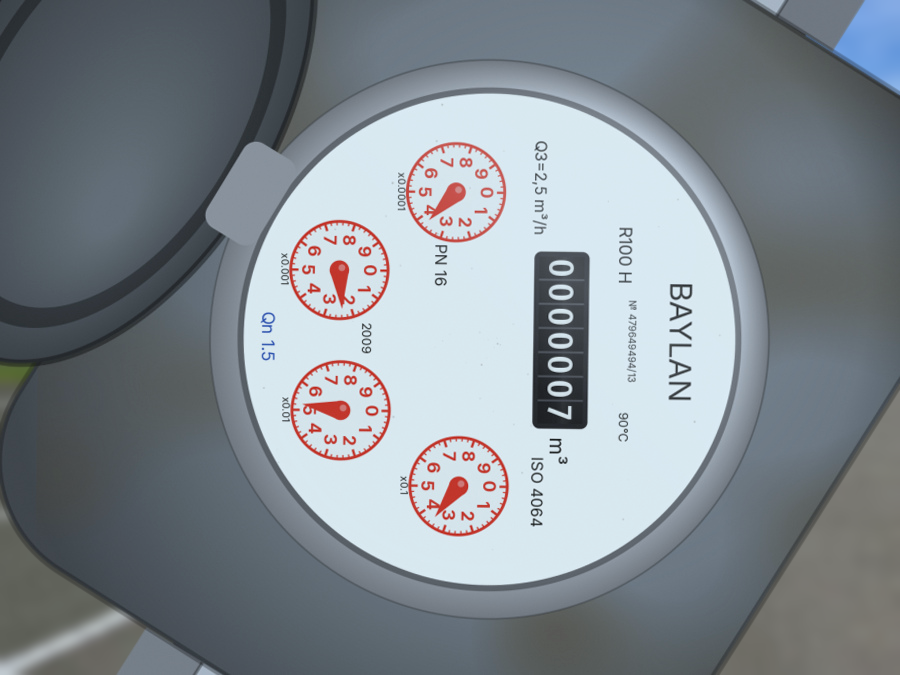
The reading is m³ 7.3523
